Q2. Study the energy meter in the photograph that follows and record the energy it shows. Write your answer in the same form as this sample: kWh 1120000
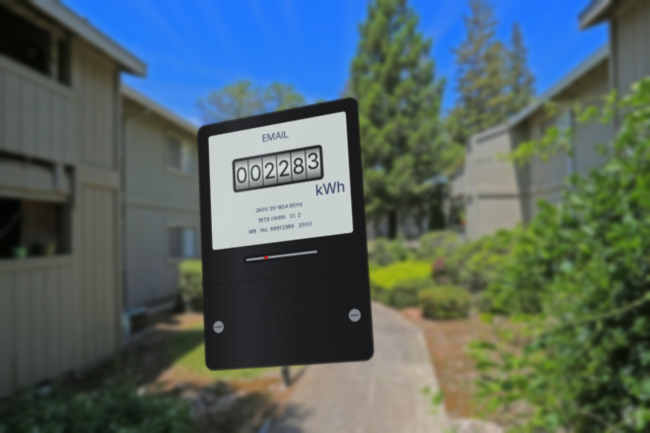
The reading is kWh 2283
